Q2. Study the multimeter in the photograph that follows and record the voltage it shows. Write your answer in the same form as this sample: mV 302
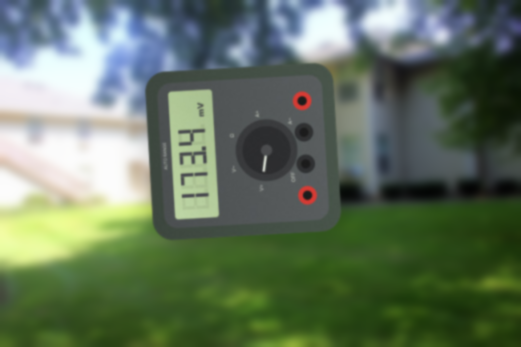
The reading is mV 173.4
